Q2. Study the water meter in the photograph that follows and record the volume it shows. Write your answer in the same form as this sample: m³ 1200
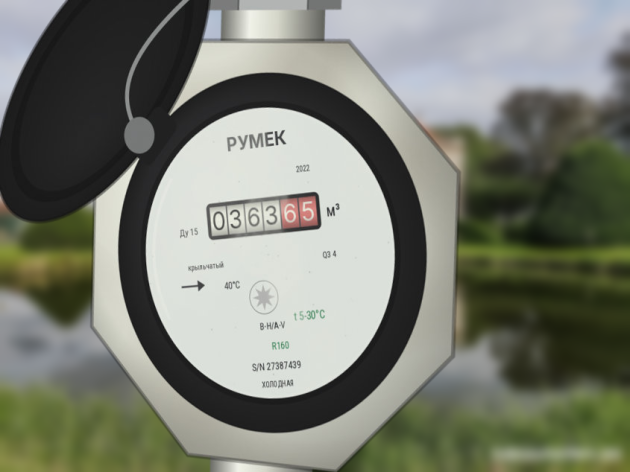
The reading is m³ 363.65
